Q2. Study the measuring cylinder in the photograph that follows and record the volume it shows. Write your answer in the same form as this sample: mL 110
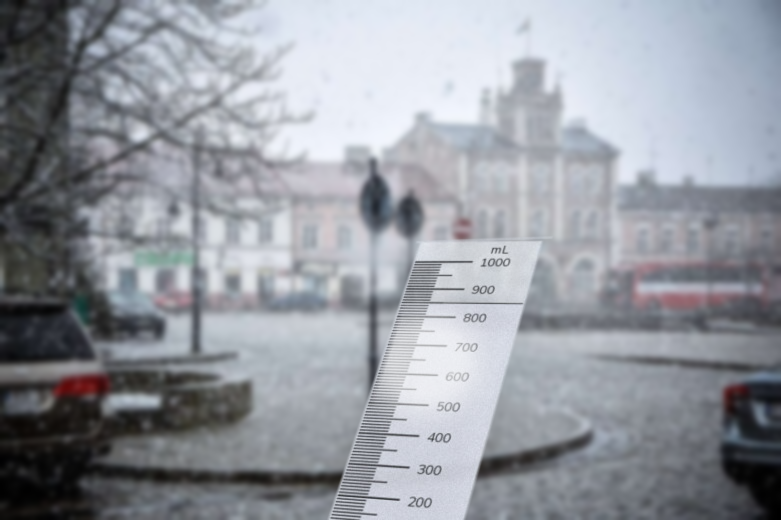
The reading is mL 850
